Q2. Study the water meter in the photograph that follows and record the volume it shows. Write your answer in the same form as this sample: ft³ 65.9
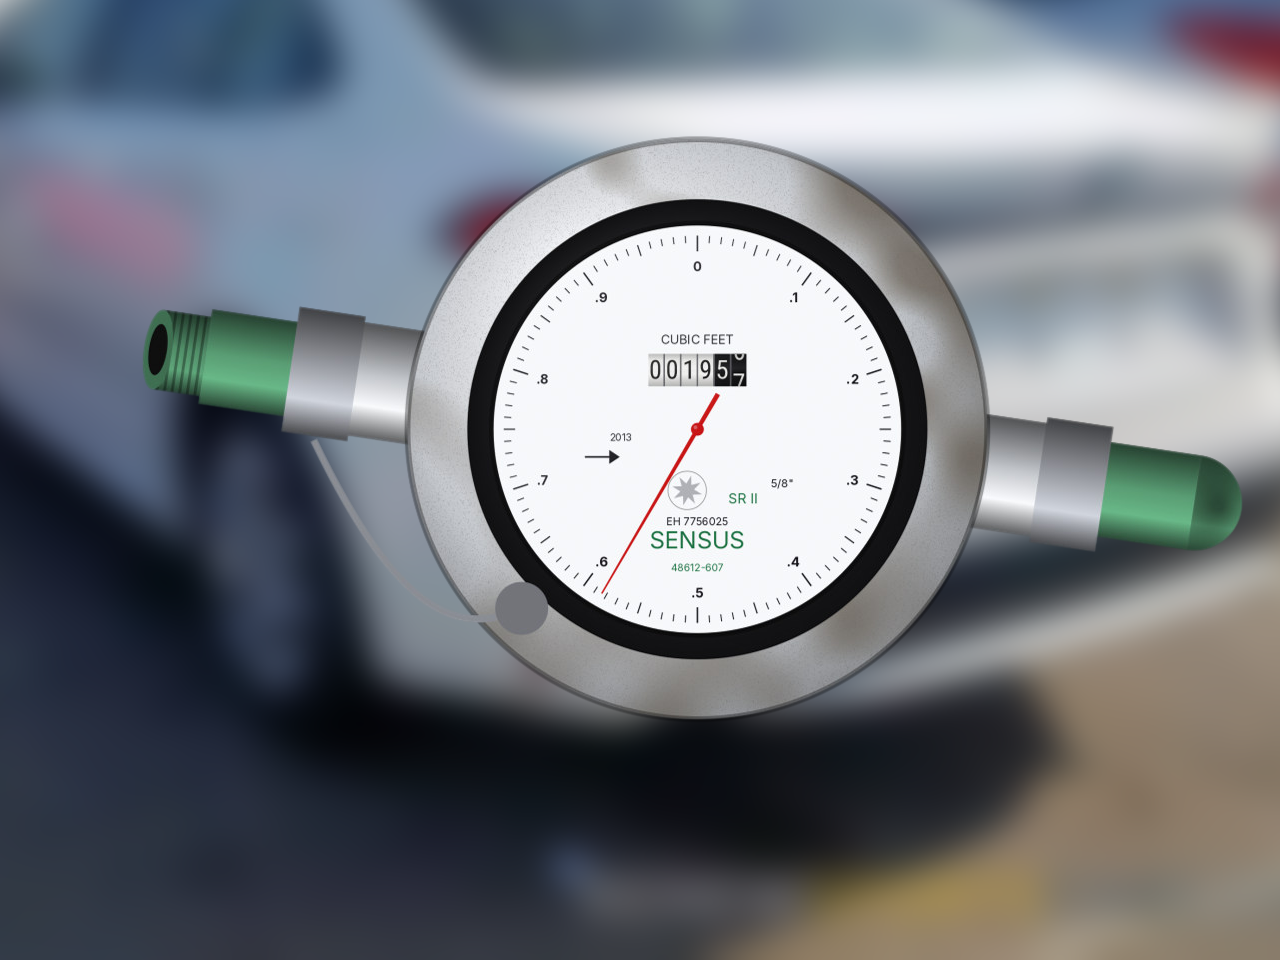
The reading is ft³ 1956.58
